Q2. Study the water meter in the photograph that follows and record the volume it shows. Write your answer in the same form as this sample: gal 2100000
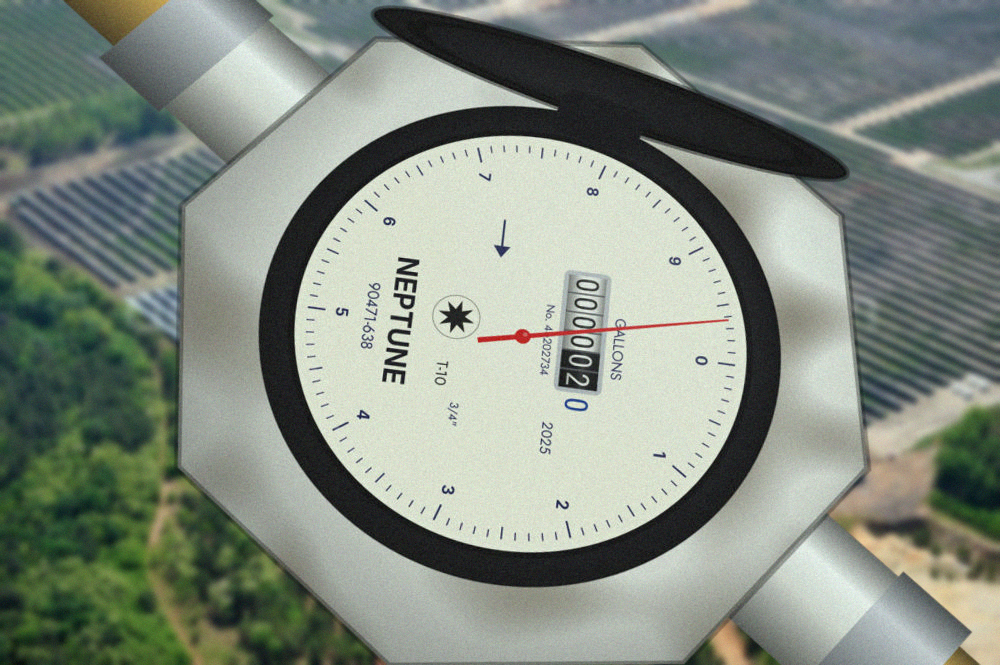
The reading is gal 19.6
